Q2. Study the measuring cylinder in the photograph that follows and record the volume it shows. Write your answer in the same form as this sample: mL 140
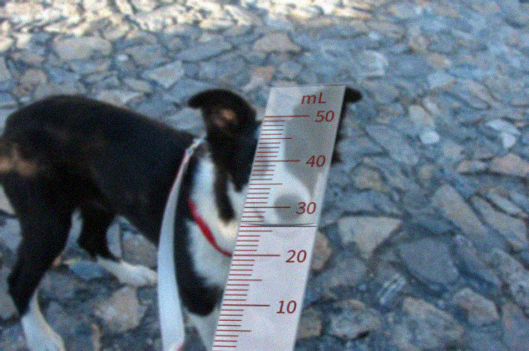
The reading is mL 26
